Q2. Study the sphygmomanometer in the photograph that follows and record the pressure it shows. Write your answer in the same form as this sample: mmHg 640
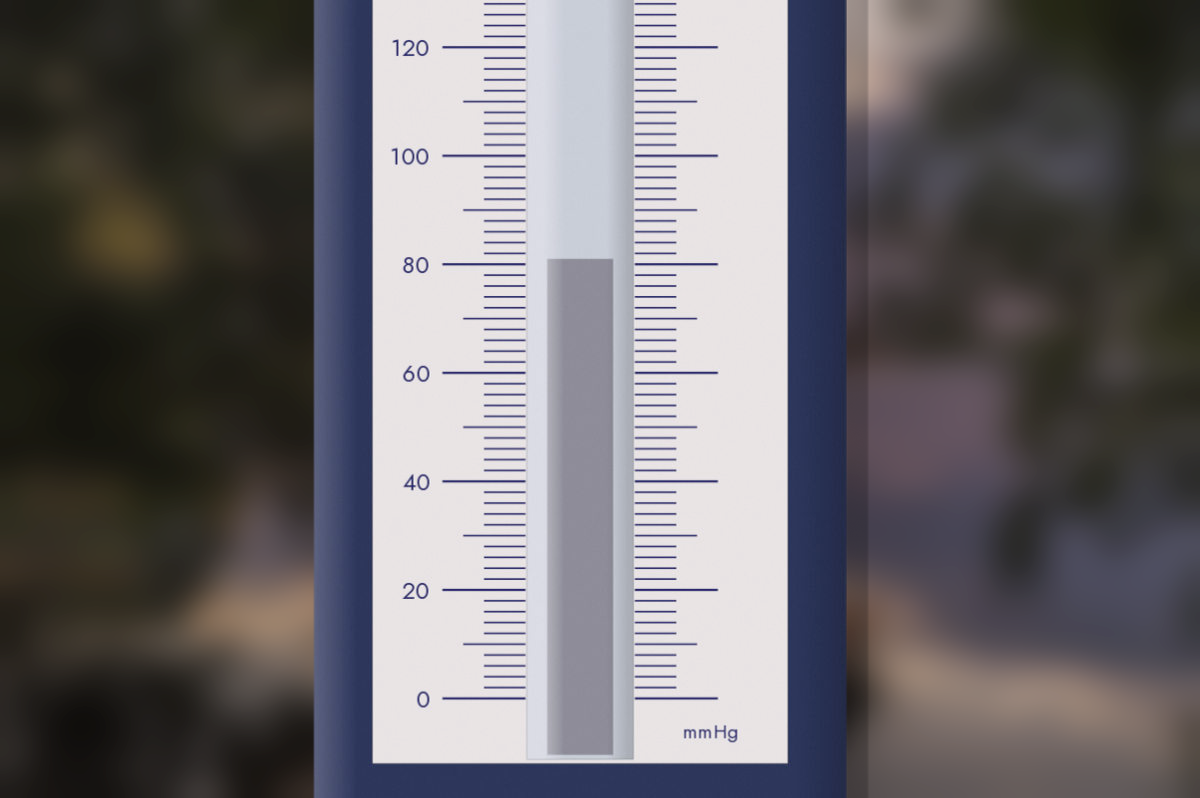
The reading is mmHg 81
